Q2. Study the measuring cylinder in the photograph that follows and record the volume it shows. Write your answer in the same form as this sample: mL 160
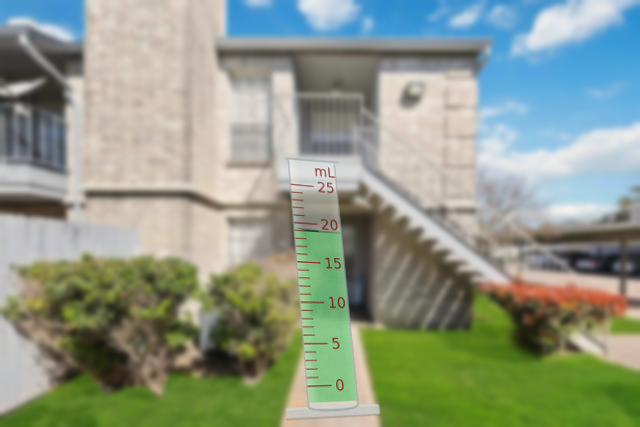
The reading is mL 19
